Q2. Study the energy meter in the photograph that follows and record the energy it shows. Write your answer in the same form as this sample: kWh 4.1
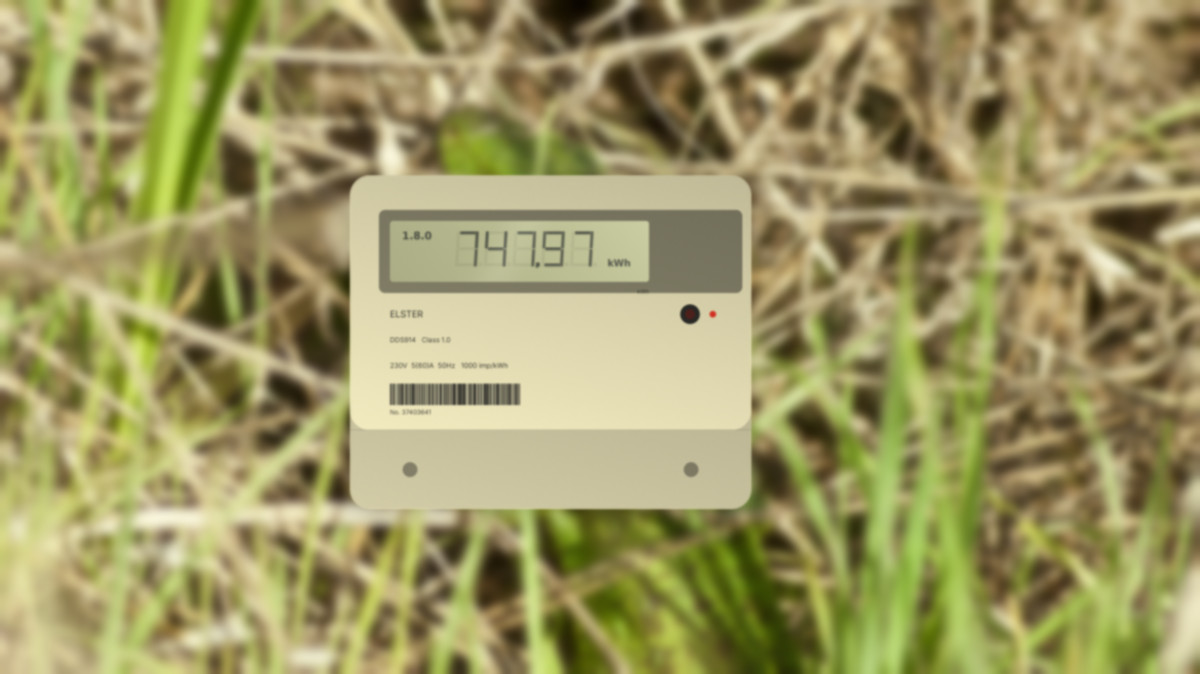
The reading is kWh 747.97
